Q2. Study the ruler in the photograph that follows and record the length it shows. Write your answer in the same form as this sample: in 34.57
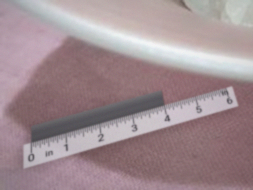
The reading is in 4
